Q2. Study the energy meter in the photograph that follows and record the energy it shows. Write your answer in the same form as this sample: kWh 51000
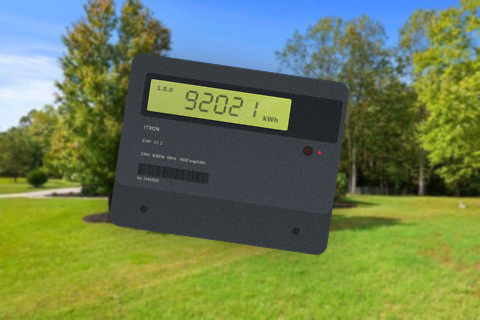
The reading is kWh 92021
